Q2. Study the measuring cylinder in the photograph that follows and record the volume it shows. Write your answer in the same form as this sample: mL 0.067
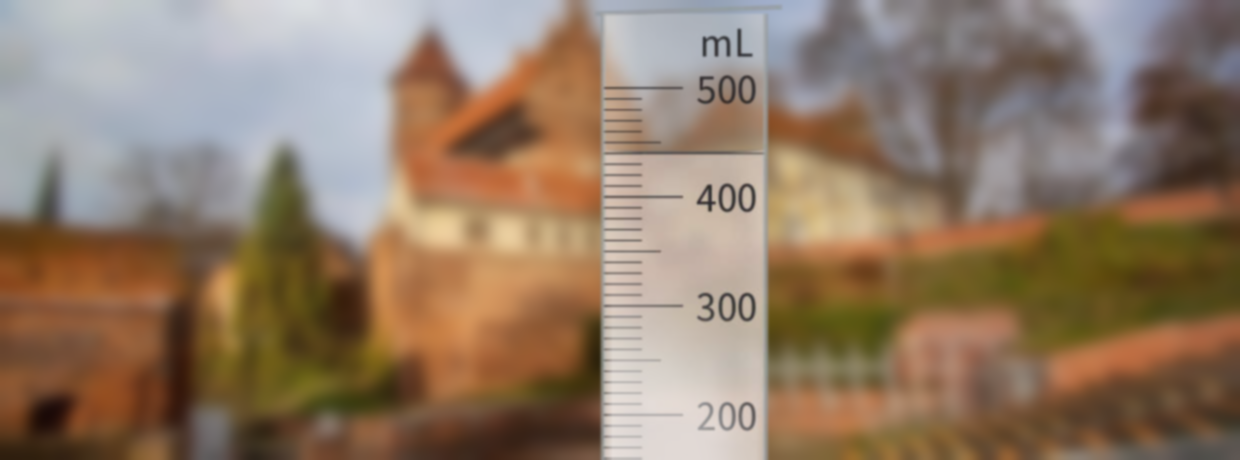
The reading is mL 440
